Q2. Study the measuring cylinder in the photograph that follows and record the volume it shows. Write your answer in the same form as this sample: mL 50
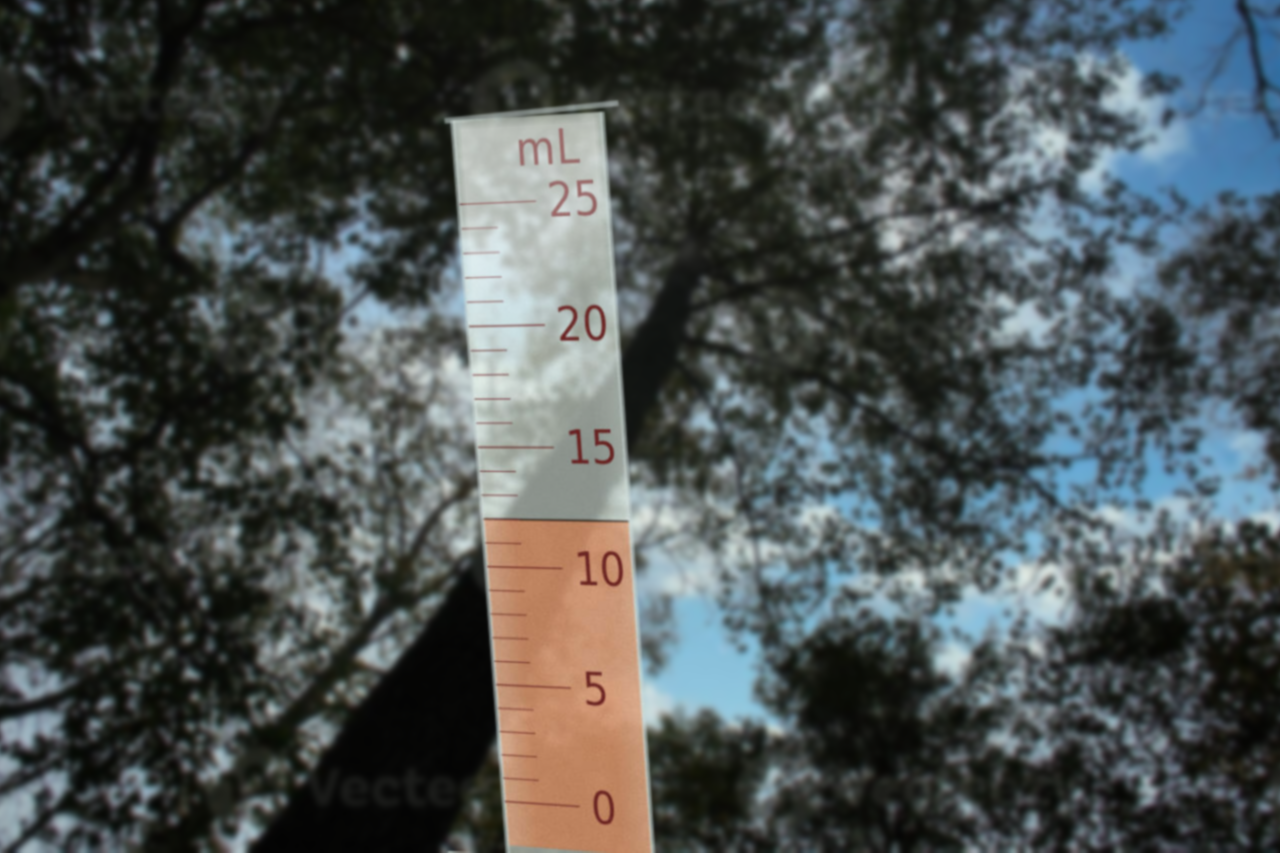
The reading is mL 12
